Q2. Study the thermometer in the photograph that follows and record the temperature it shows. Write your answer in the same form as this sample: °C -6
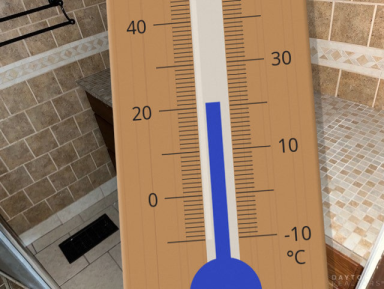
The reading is °C 21
